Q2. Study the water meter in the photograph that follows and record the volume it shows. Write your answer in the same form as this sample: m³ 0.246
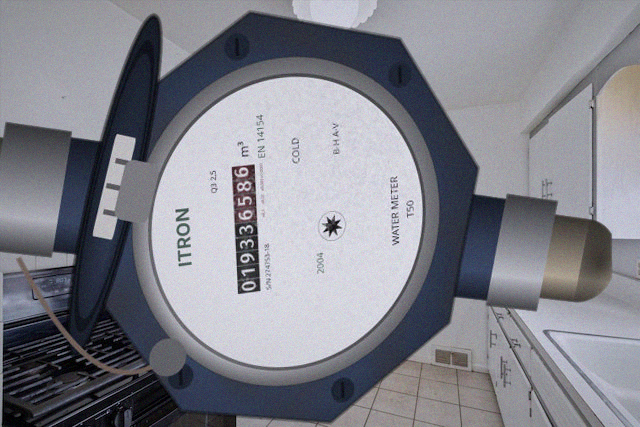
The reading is m³ 1933.6586
